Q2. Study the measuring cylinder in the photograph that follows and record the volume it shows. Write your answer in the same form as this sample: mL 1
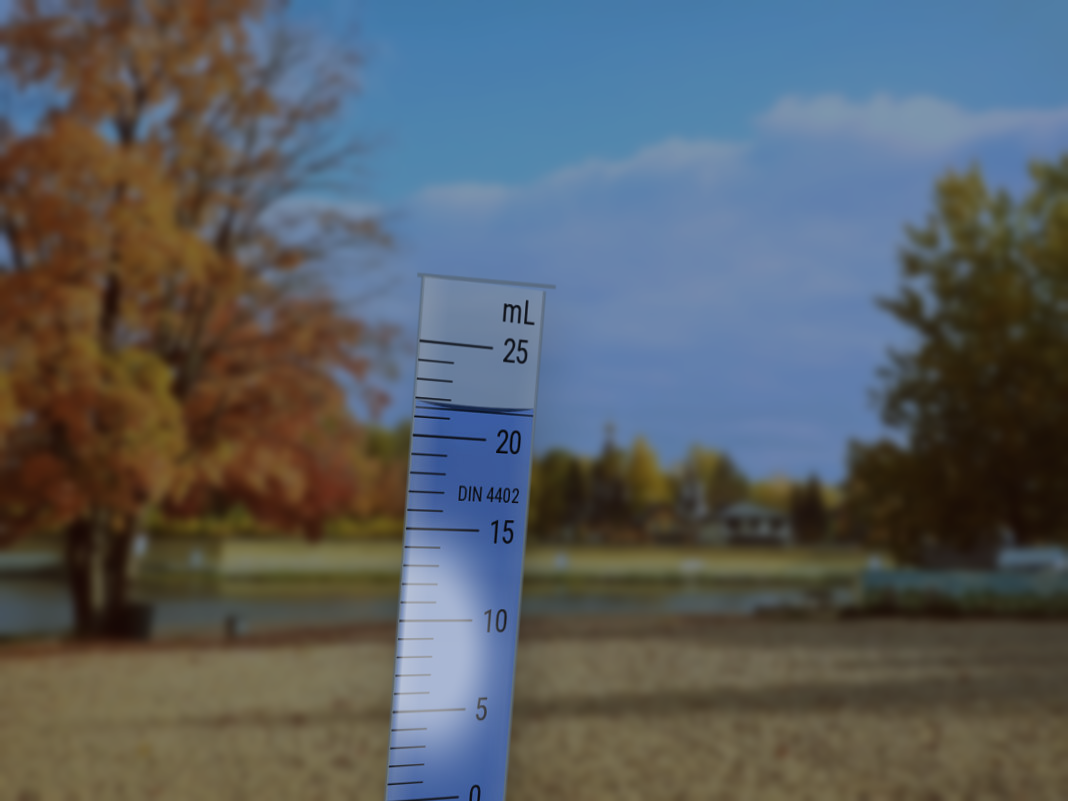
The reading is mL 21.5
